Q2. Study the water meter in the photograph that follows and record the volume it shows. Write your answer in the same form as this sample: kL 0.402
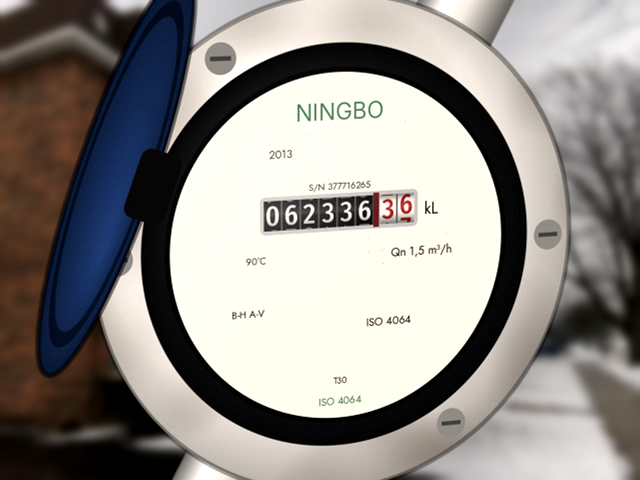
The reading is kL 62336.36
